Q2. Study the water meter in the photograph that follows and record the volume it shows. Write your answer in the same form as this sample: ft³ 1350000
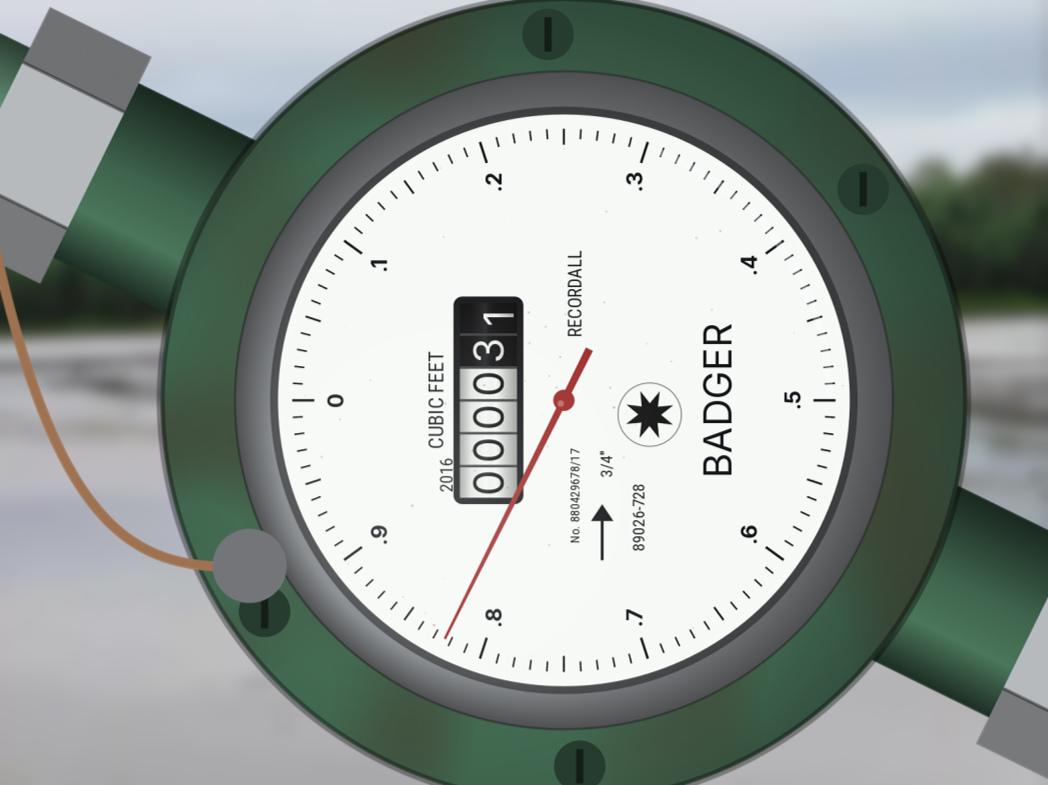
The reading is ft³ 30.82
